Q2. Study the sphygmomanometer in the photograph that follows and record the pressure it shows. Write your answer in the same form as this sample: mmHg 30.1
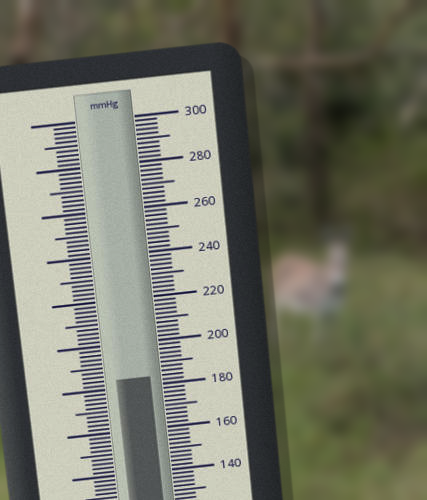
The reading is mmHg 184
